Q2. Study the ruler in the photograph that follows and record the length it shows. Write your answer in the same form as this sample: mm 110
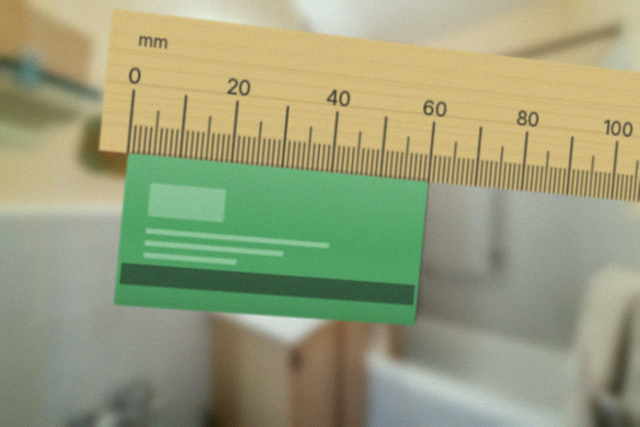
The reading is mm 60
